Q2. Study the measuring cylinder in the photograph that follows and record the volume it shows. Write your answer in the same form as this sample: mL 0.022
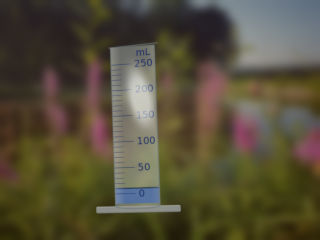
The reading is mL 10
